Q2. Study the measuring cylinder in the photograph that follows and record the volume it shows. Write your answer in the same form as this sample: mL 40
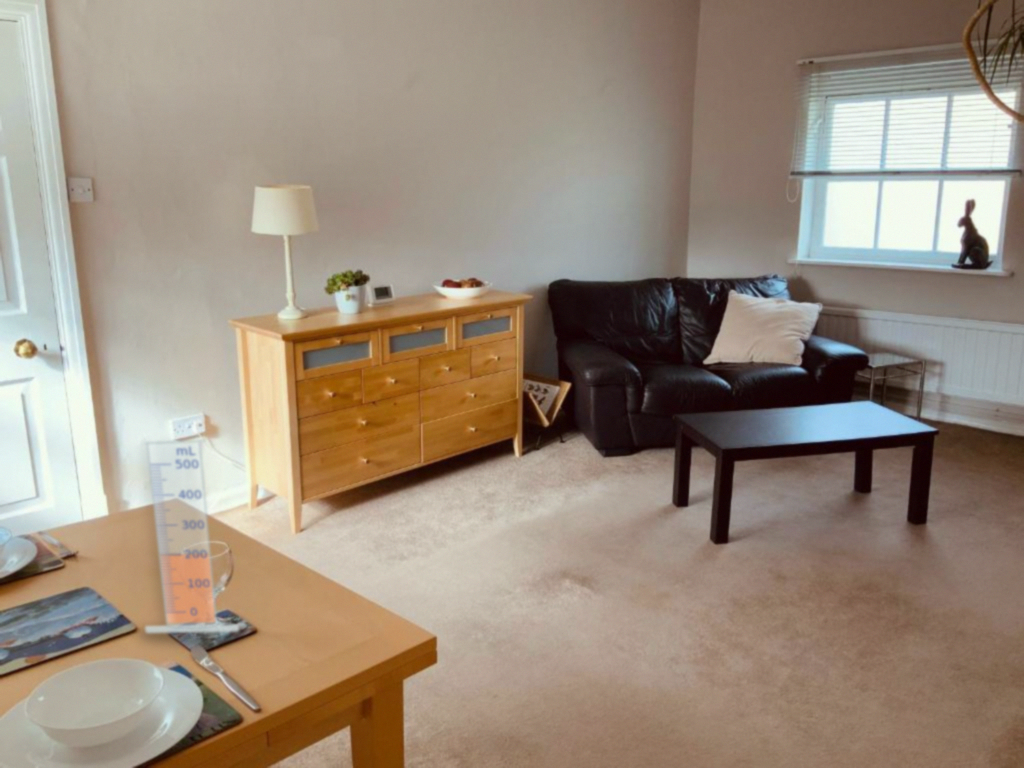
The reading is mL 200
